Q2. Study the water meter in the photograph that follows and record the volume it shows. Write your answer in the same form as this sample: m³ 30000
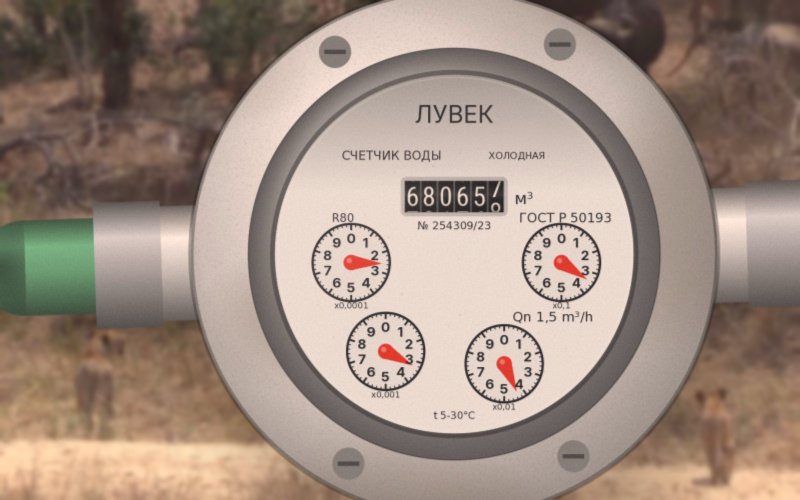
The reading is m³ 680657.3432
